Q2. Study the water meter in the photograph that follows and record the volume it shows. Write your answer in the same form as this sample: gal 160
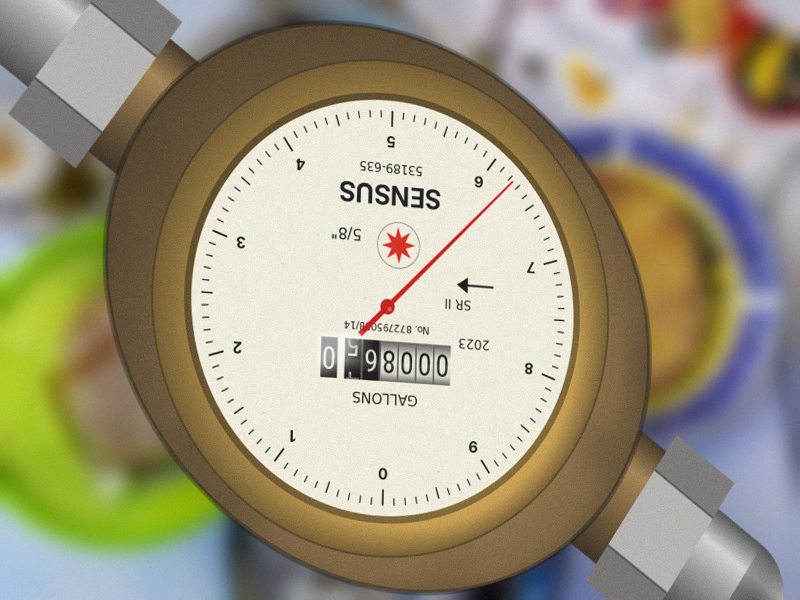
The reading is gal 8646.2
